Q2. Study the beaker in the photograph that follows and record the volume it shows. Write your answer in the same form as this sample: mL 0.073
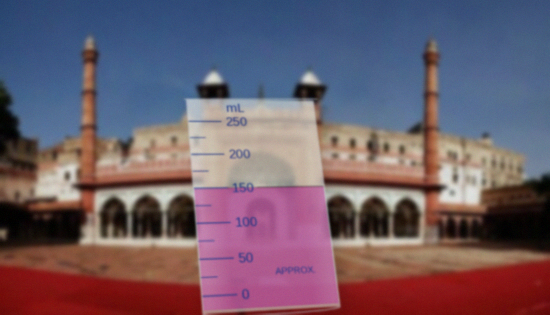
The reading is mL 150
